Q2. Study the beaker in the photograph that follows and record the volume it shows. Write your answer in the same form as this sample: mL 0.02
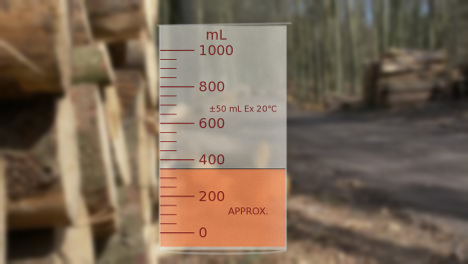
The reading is mL 350
